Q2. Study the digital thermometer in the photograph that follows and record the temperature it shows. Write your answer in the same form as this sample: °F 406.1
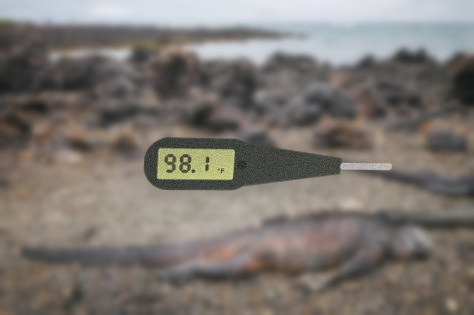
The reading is °F 98.1
